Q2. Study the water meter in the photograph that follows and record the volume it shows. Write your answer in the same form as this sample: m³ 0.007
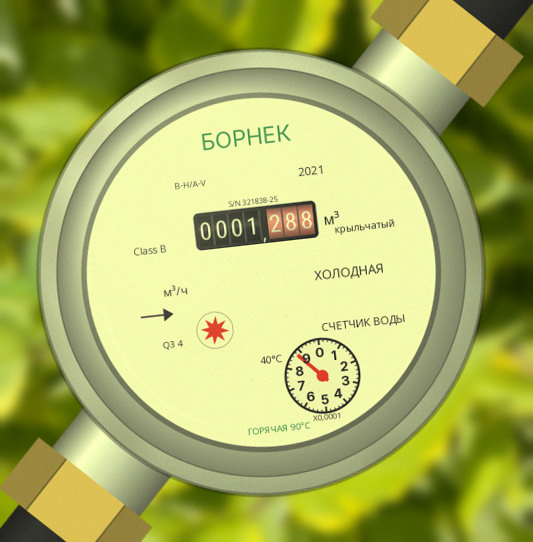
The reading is m³ 1.2888
